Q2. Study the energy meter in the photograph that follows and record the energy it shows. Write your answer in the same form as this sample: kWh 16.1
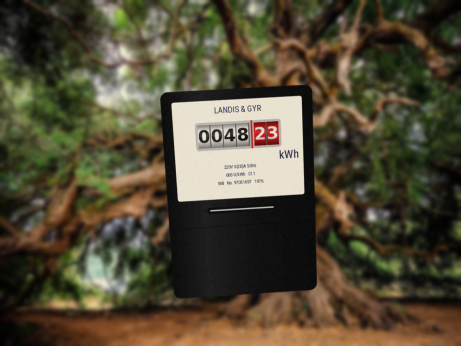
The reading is kWh 48.23
